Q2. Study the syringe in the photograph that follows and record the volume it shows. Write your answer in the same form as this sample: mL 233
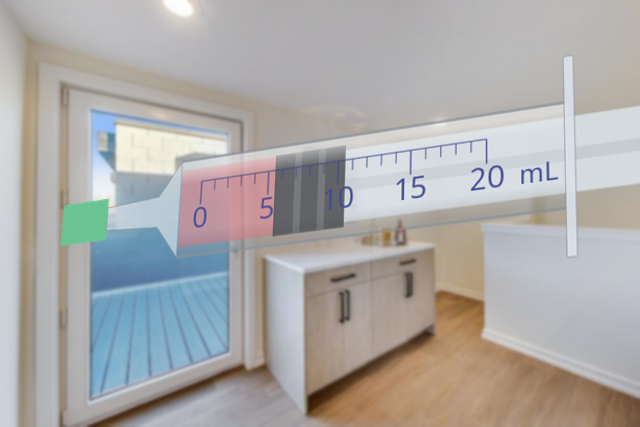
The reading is mL 5.5
